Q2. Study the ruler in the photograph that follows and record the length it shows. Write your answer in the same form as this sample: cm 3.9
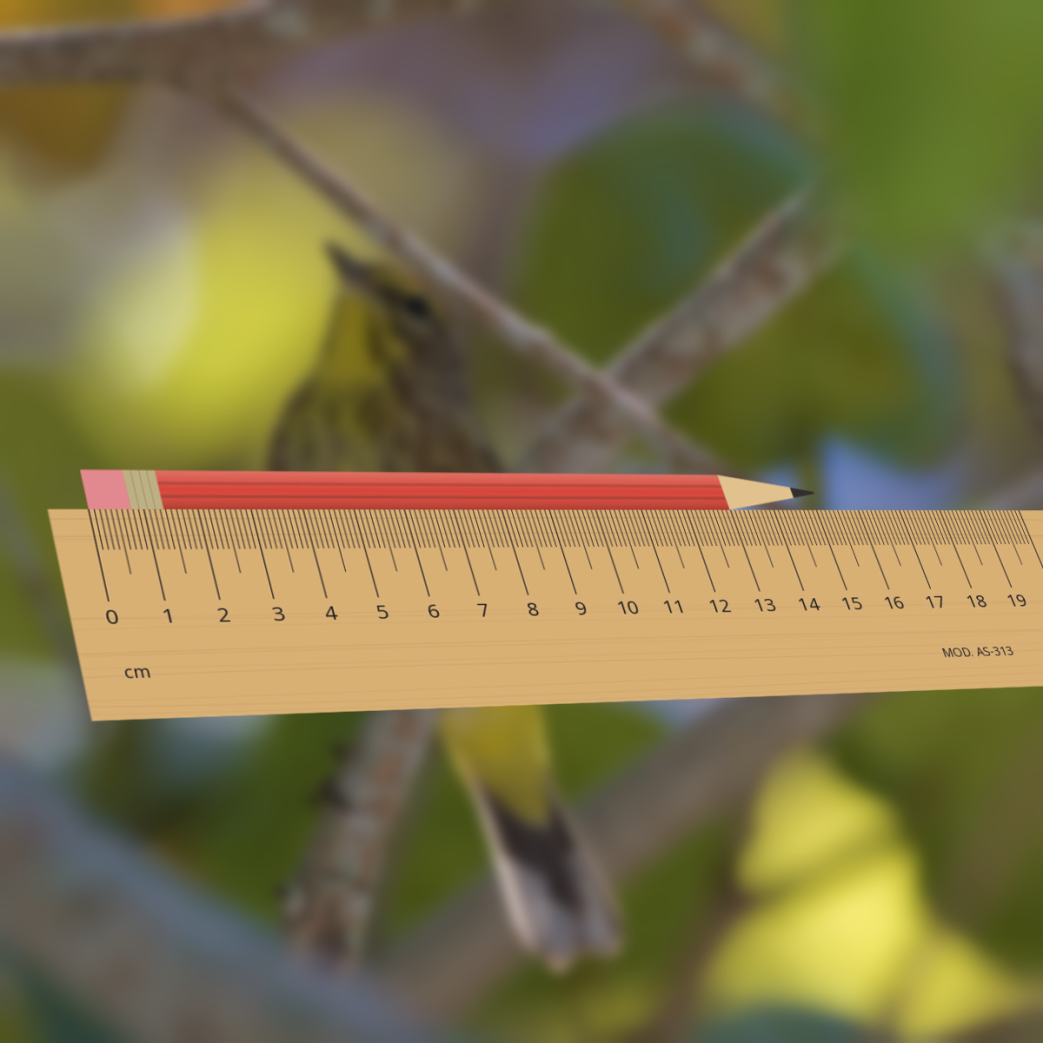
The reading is cm 15.1
